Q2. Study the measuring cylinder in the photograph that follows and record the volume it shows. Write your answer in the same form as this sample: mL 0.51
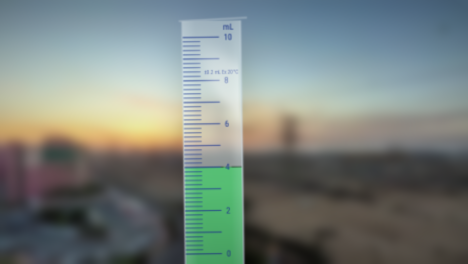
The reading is mL 4
